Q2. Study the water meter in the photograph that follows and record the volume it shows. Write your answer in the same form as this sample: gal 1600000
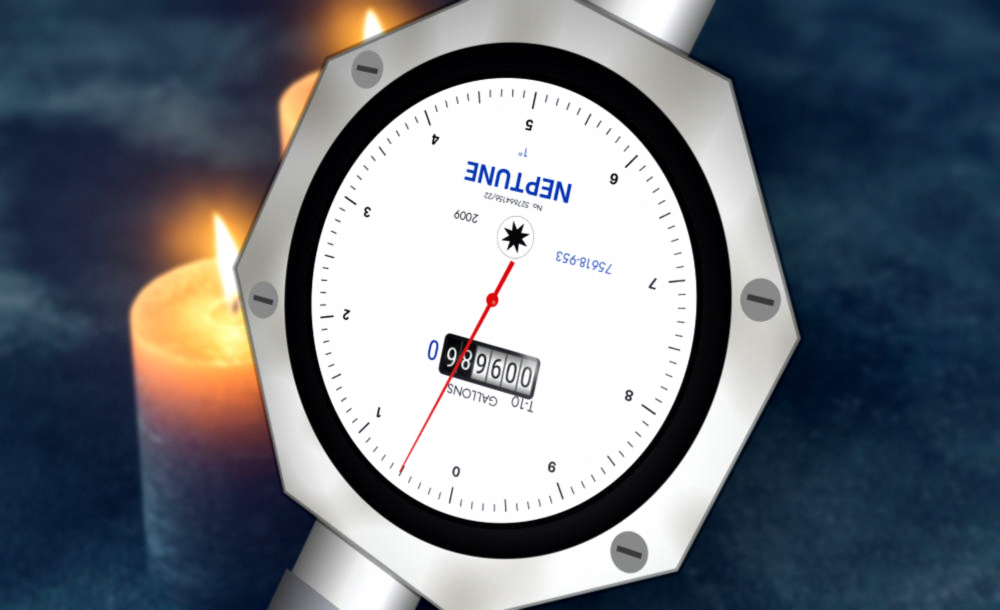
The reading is gal 96860.5
